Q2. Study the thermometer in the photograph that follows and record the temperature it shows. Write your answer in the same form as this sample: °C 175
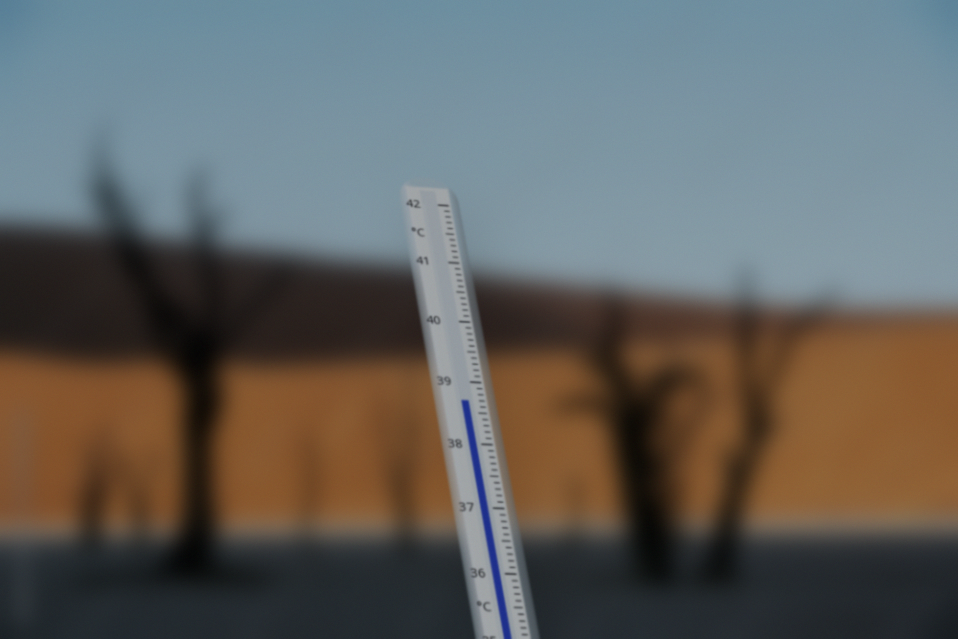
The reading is °C 38.7
